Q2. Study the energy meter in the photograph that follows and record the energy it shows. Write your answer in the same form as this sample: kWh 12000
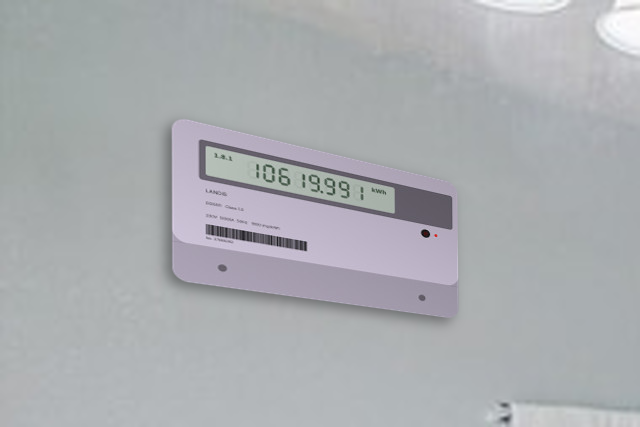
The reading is kWh 10619.991
